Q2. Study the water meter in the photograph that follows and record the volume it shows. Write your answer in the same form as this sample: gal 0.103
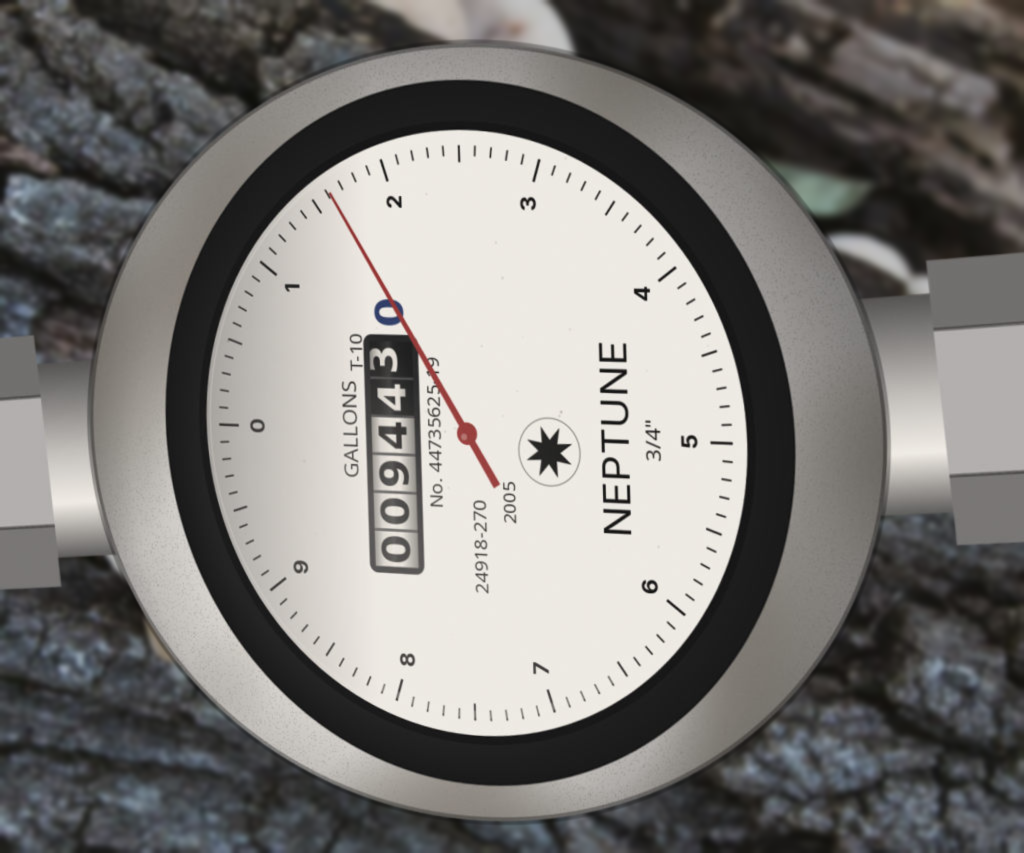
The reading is gal 94431.6
